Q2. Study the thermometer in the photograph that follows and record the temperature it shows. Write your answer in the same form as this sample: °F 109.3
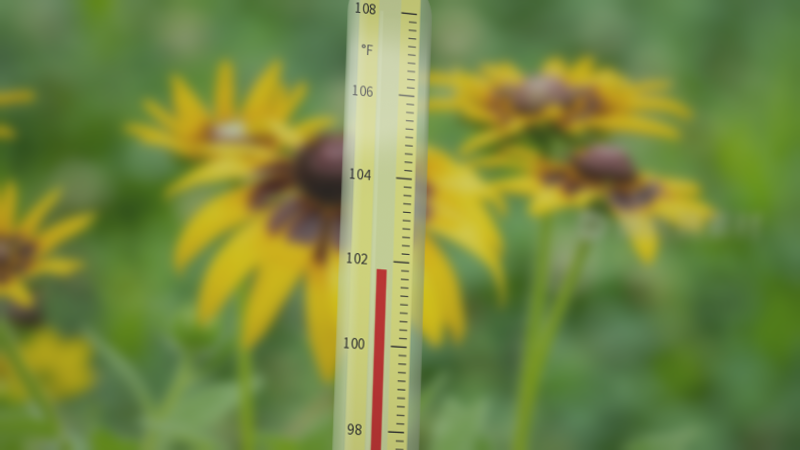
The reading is °F 101.8
